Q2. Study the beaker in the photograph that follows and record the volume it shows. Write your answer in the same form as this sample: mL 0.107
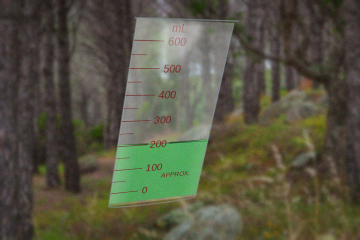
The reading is mL 200
